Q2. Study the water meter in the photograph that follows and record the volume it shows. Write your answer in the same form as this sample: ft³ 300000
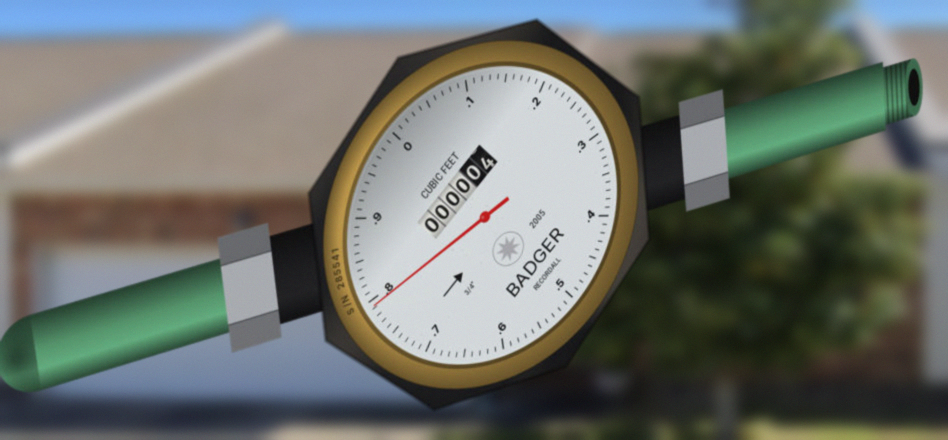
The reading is ft³ 3.79
